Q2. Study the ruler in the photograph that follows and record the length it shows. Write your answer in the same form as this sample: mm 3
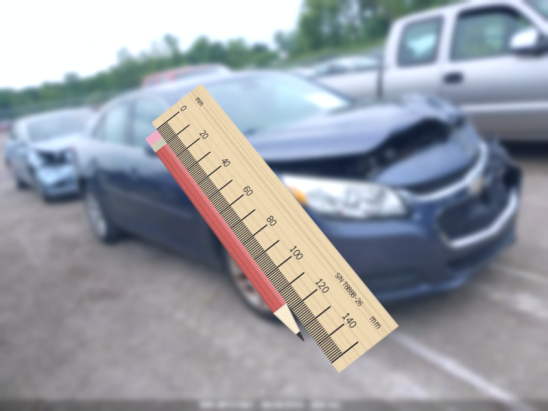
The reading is mm 135
